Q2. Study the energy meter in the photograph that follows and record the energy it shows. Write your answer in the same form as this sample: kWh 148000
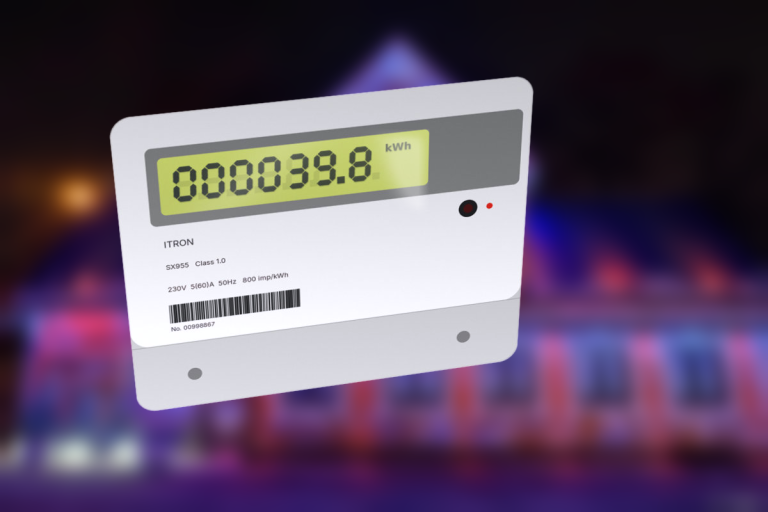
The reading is kWh 39.8
